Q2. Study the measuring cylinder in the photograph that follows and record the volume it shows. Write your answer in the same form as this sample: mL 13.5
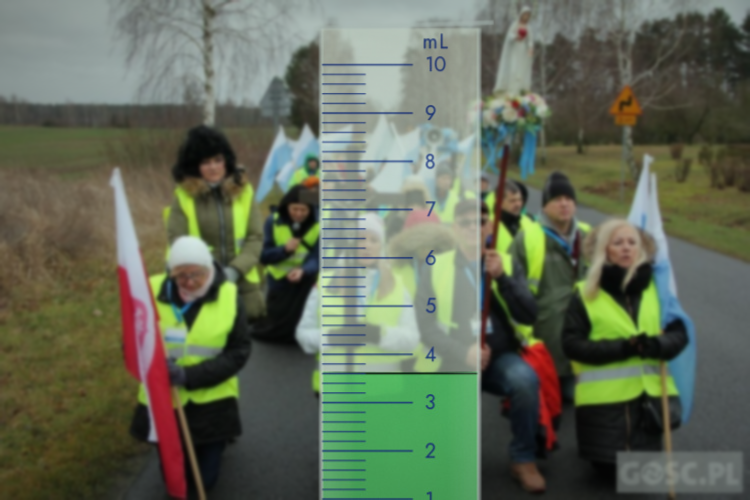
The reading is mL 3.6
